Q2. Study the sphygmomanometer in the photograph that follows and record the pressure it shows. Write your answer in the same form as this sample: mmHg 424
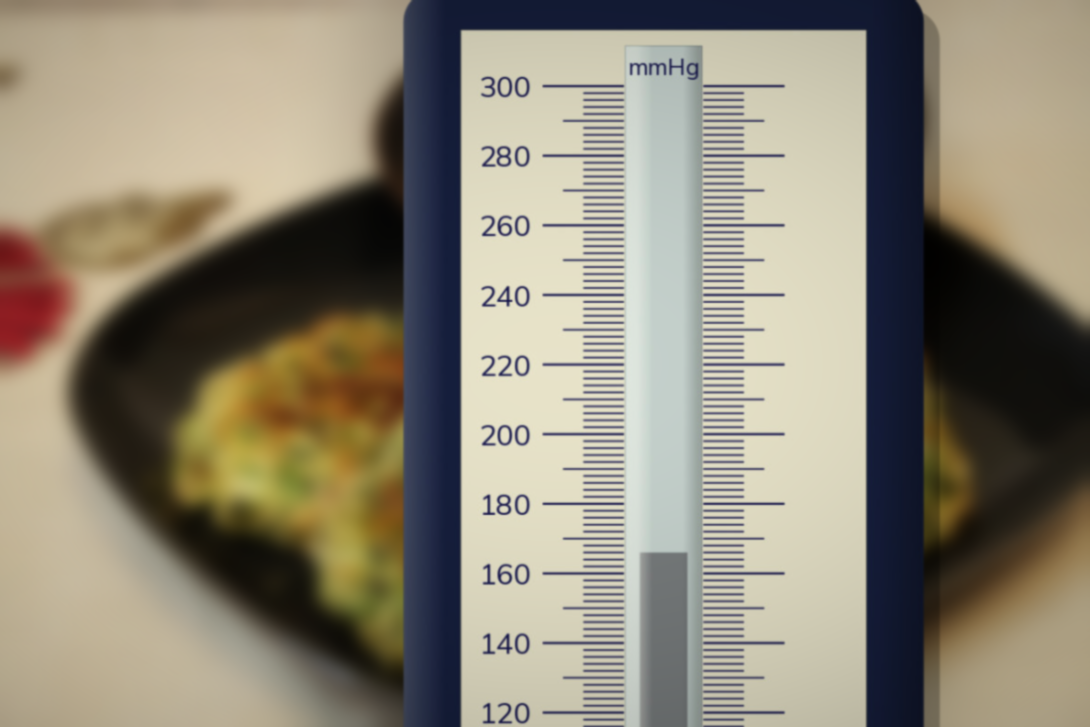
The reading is mmHg 166
